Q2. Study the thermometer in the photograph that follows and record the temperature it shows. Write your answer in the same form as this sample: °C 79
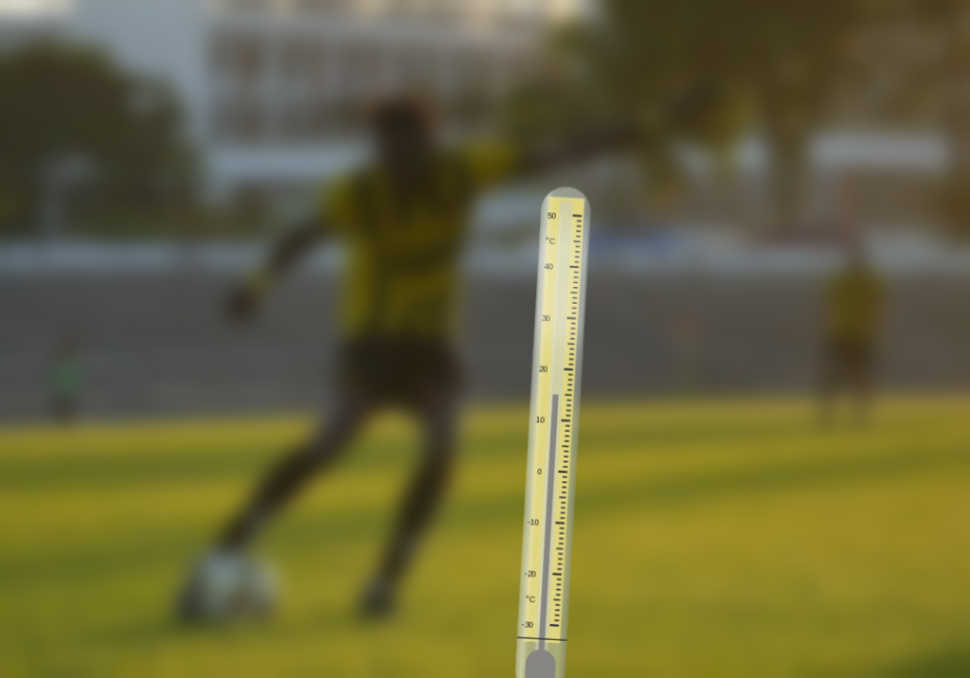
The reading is °C 15
